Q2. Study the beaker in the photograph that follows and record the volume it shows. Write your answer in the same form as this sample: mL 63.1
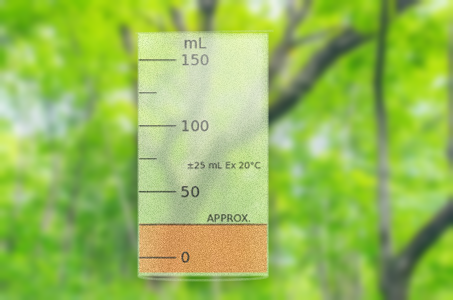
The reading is mL 25
